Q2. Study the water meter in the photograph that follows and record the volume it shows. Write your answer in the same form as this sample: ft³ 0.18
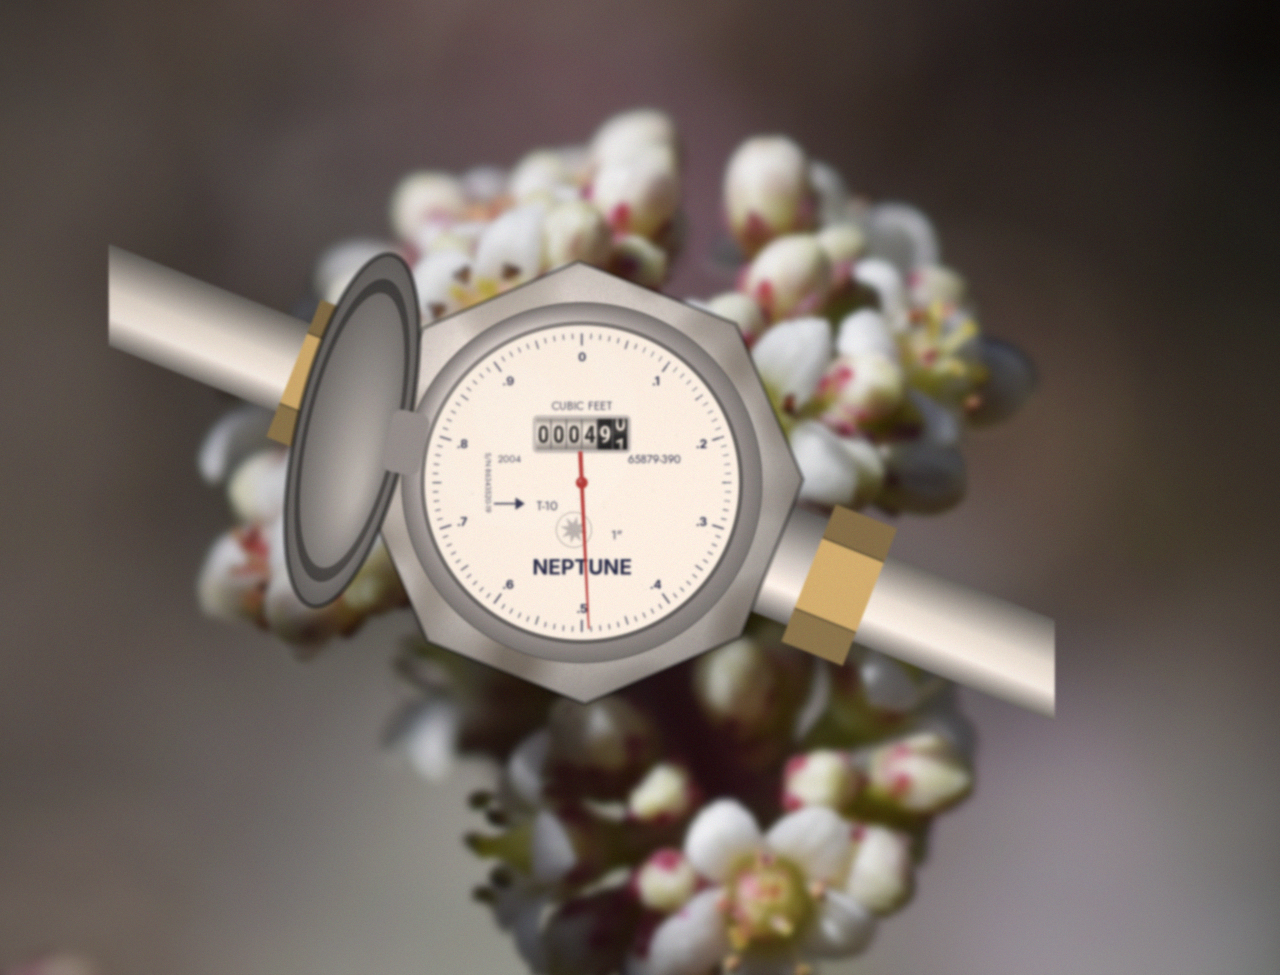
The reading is ft³ 490.49
